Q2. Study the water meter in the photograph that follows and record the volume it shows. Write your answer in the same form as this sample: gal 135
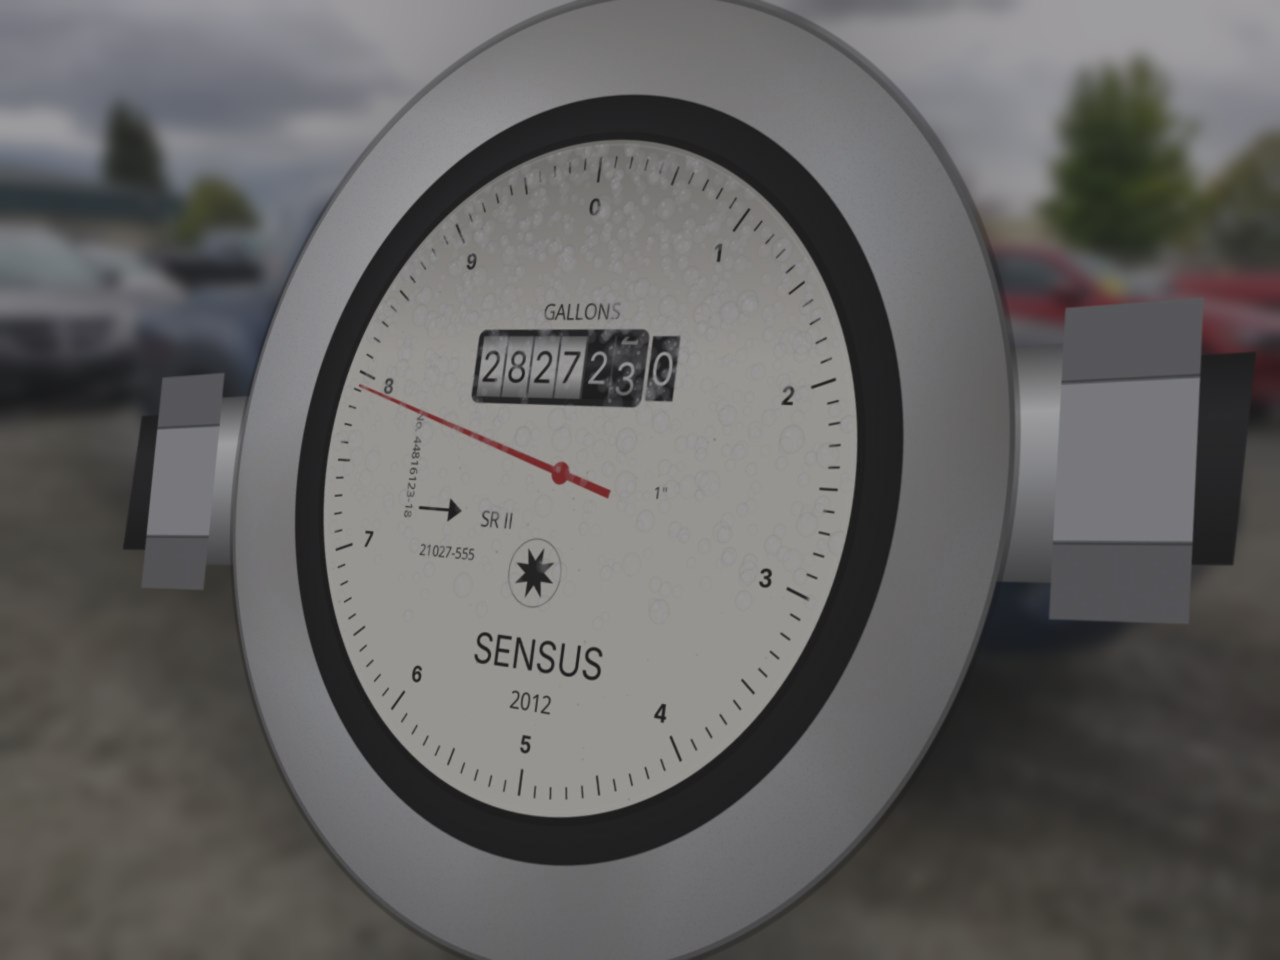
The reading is gal 2827227.9
